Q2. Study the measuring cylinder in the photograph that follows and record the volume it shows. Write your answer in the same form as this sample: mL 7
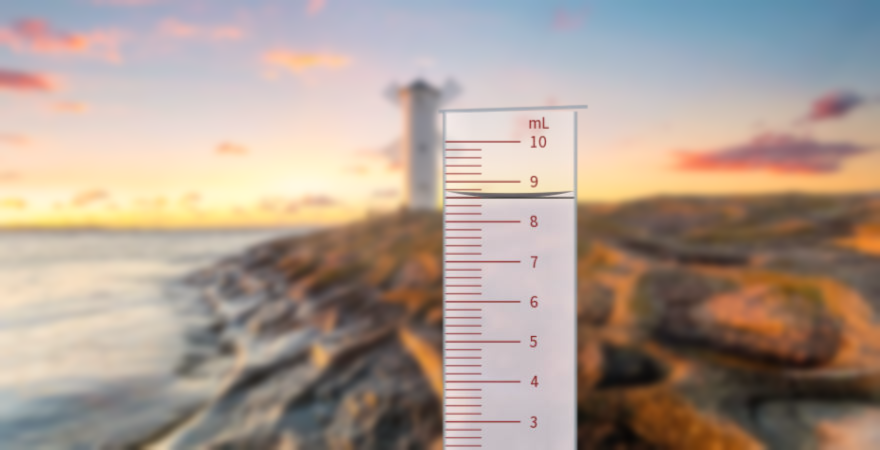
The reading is mL 8.6
